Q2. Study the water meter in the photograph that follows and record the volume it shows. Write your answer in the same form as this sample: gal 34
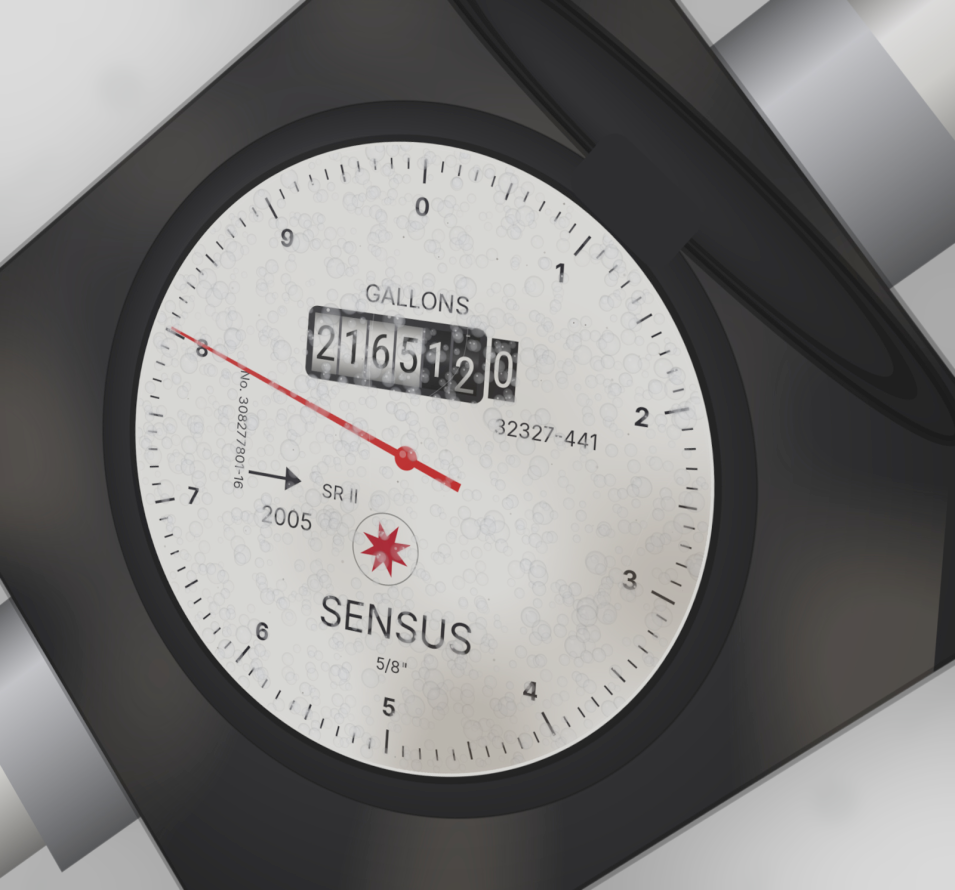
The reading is gal 2165118.0
